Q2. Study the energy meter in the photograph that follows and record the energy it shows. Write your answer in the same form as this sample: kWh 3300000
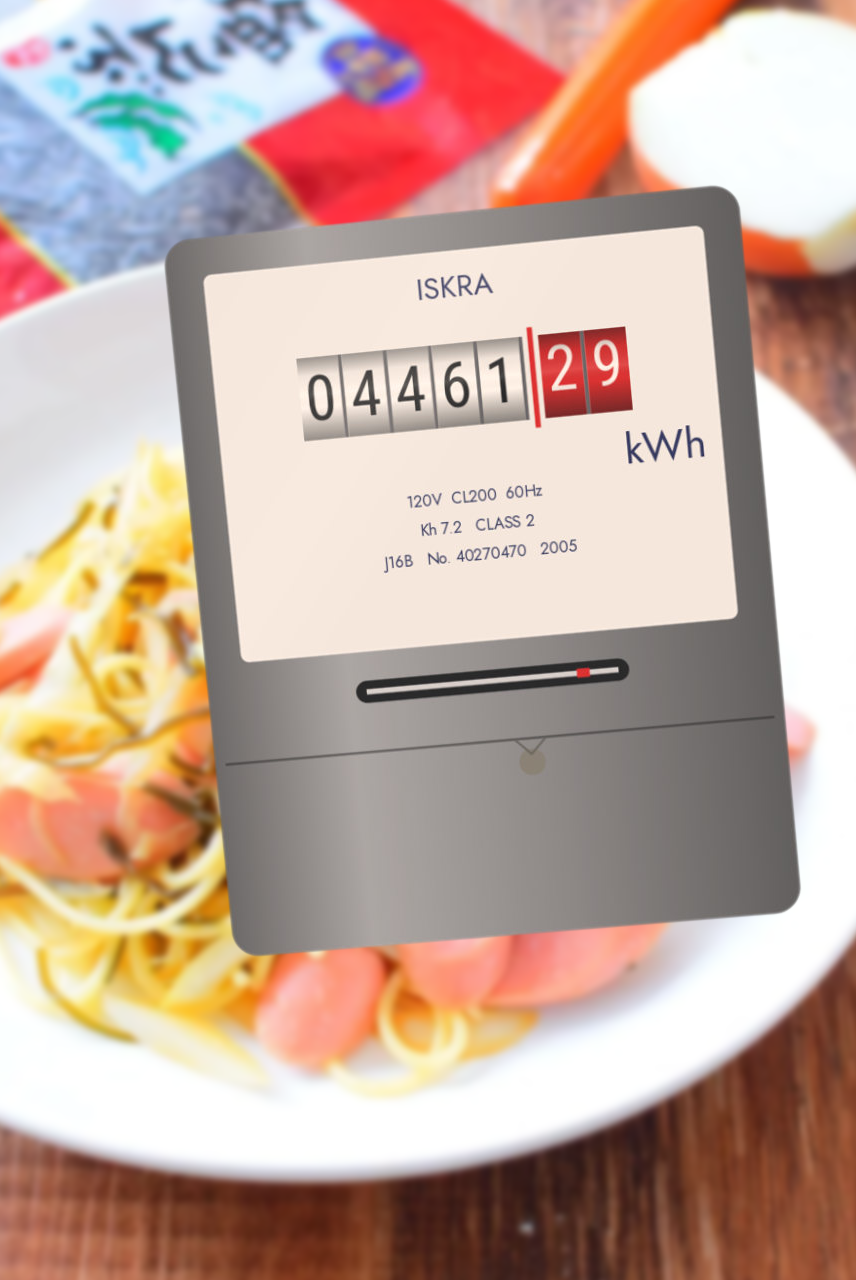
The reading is kWh 4461.29
